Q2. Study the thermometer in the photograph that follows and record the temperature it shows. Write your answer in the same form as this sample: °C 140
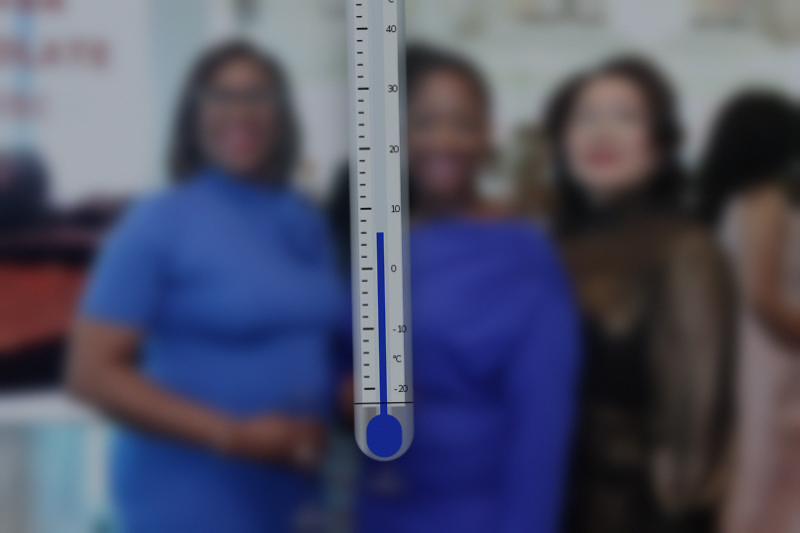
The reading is °C 6
